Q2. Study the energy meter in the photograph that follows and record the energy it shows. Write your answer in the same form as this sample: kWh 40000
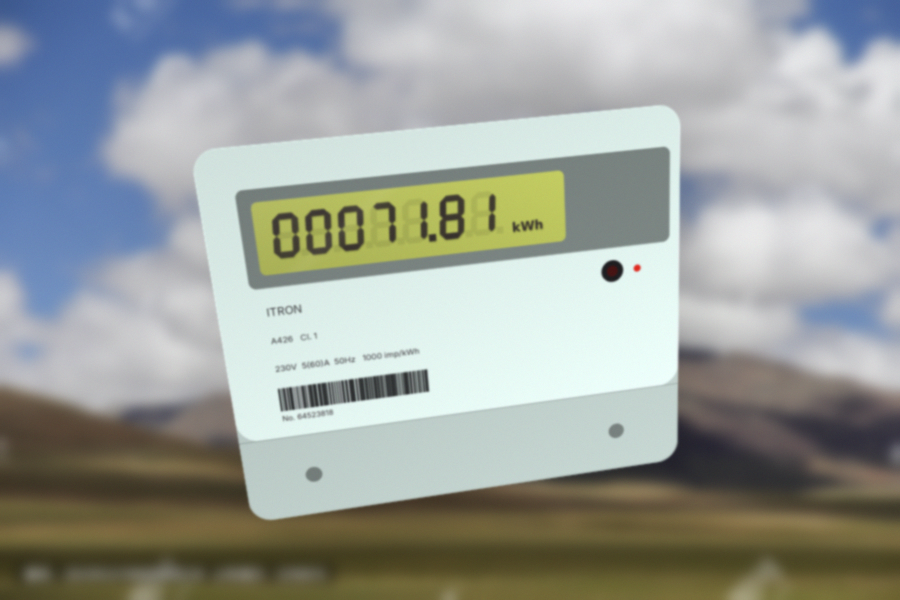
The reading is kWh 71.81
